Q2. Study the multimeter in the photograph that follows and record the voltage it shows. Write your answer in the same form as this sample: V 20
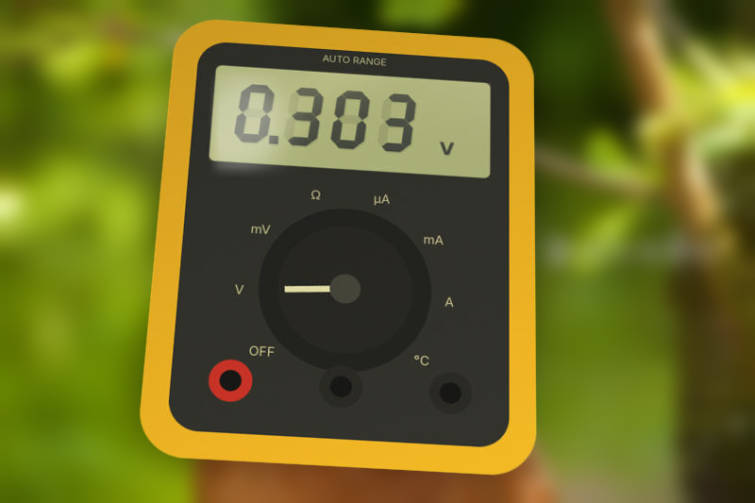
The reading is V 0.303
